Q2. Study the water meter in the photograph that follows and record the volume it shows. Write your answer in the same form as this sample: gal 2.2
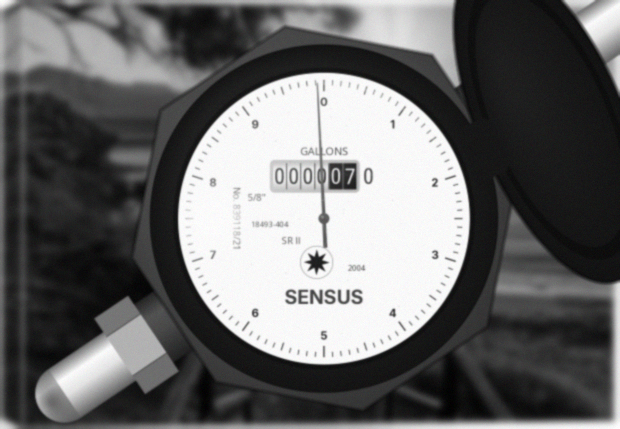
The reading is gal 69.9
